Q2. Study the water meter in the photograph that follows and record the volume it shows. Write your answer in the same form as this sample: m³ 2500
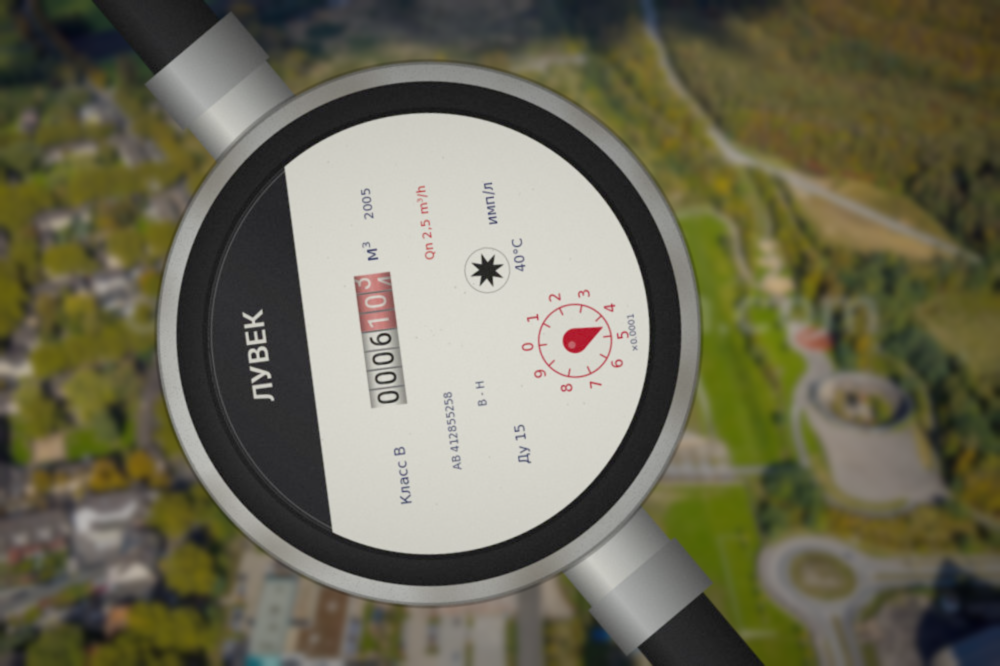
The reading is m³ 6.1034
